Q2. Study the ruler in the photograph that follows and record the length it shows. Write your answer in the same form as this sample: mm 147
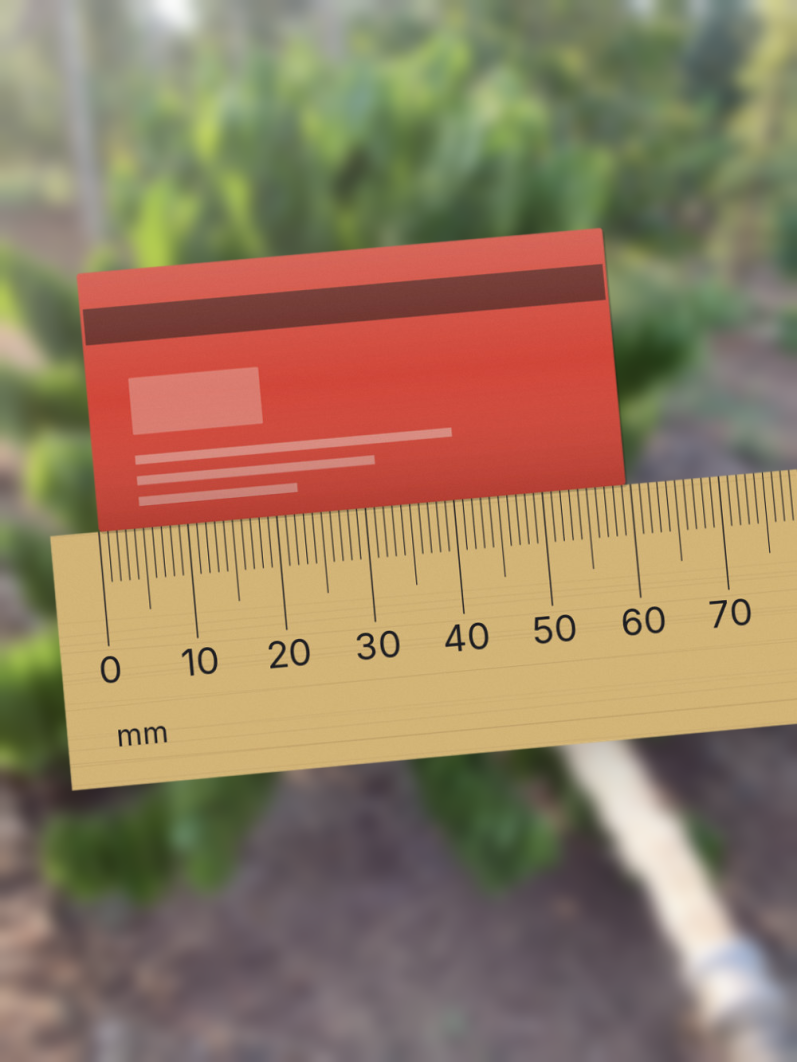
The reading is mm 59.5
